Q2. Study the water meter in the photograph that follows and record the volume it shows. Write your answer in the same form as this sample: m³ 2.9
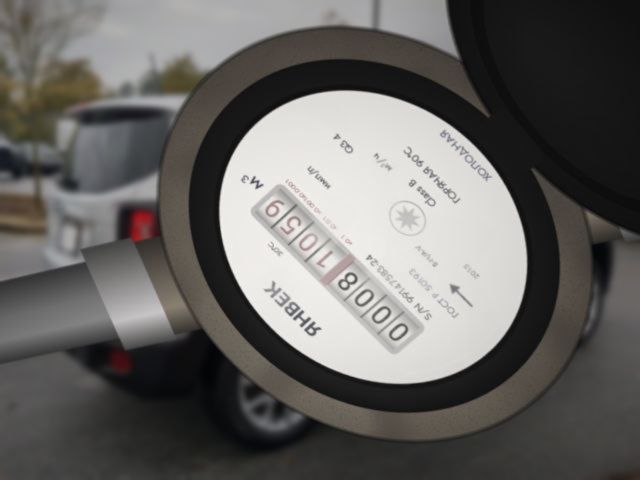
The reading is m³ 8.1059
